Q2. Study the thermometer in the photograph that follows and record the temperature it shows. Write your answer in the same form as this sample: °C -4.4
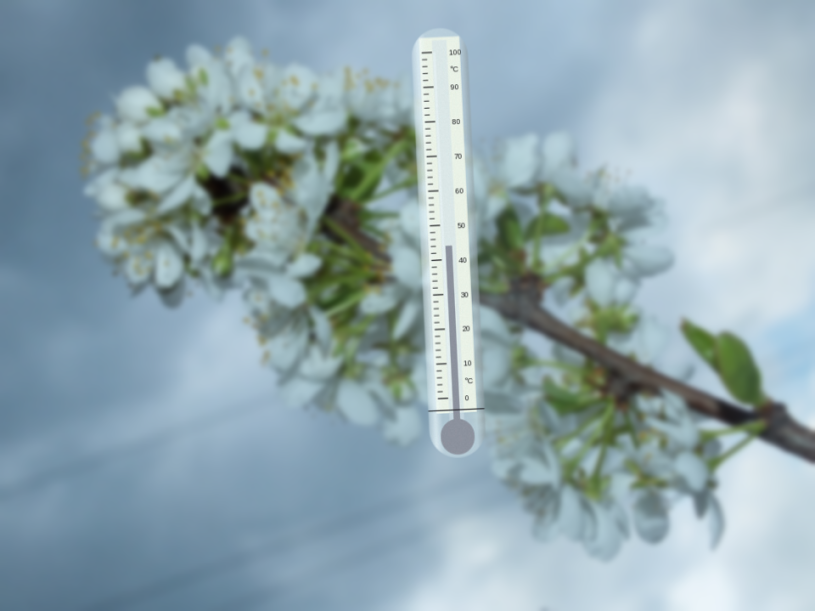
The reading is °C 44
